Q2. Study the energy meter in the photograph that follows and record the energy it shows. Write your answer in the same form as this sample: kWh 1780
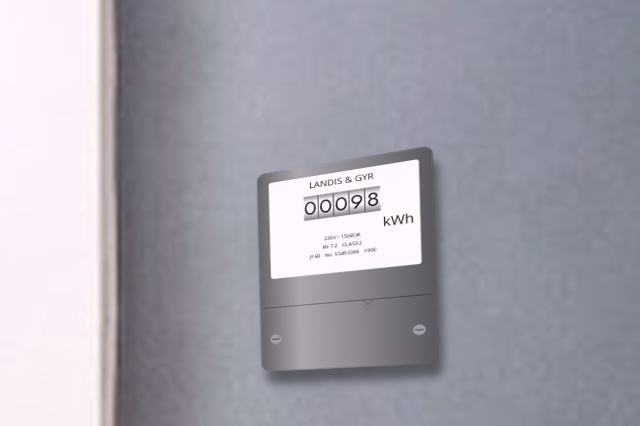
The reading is kWh 98
